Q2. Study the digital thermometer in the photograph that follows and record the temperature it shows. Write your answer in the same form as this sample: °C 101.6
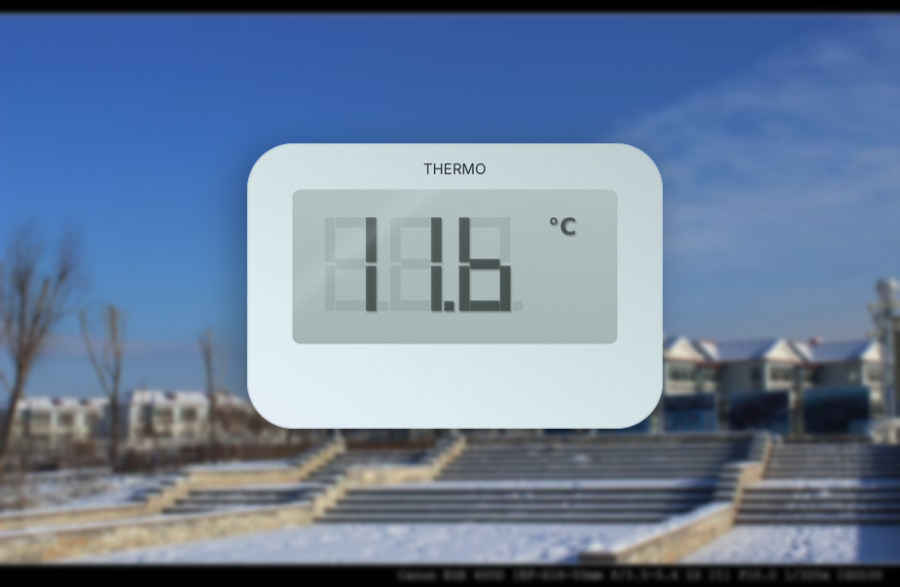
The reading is °C 11.6
